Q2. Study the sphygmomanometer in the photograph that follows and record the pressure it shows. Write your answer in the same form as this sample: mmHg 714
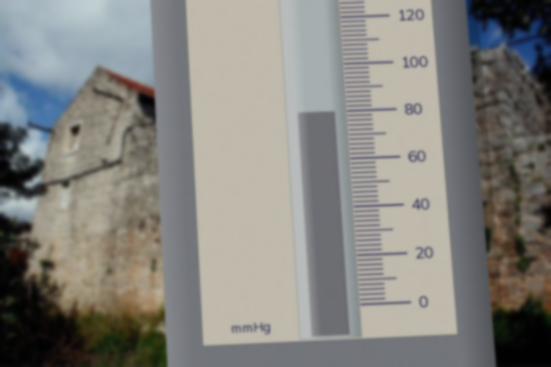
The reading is mmHg 80
